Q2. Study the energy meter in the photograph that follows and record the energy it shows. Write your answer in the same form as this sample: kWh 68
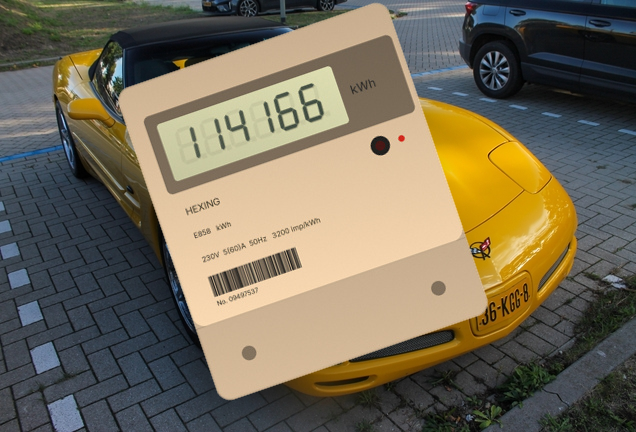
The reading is kWh 114166
